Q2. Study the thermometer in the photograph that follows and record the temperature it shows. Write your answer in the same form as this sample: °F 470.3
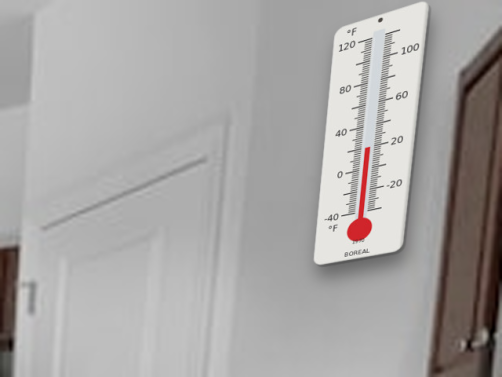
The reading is °F 20
